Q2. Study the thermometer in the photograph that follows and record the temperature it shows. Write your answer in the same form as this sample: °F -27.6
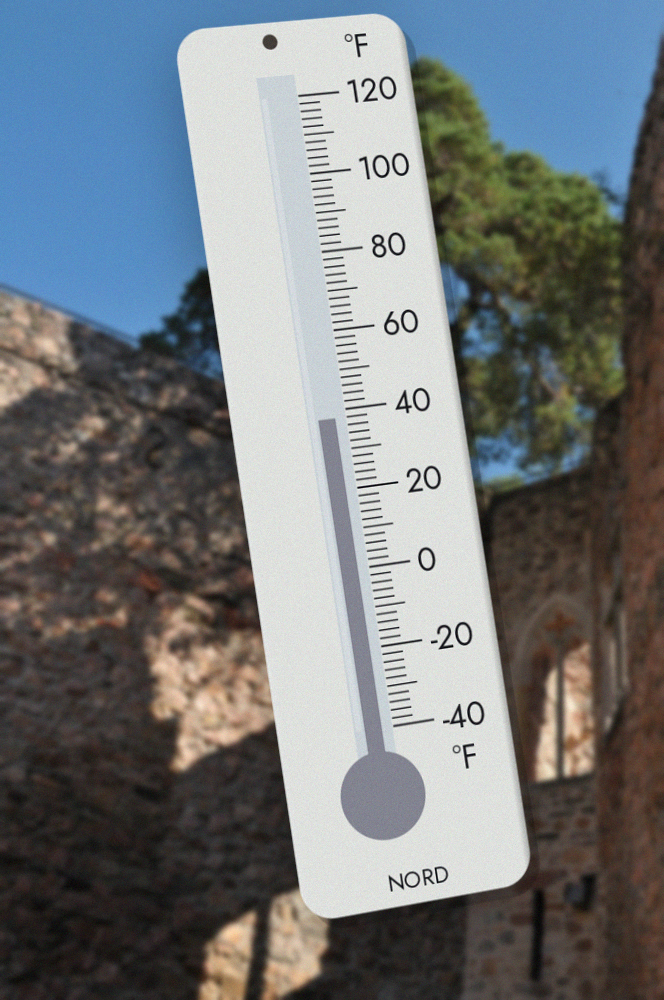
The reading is °F 38
